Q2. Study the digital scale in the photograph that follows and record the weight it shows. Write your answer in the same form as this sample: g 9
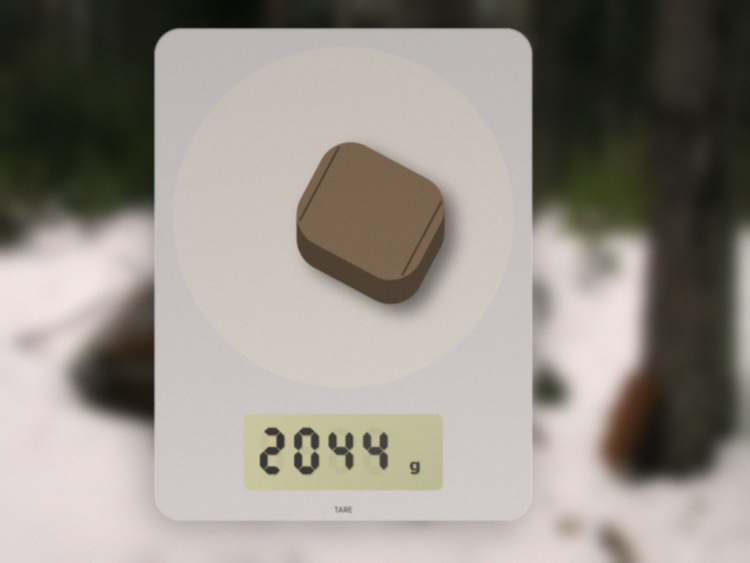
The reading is g 2044
